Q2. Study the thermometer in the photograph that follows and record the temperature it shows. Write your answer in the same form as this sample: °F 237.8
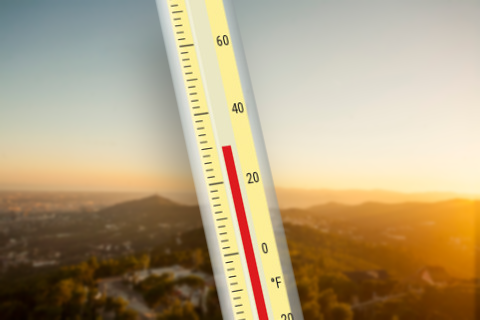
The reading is °F 30
